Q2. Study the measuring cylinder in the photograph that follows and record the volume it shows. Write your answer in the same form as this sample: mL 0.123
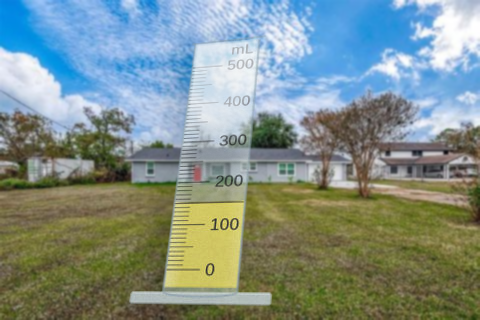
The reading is mL 150
